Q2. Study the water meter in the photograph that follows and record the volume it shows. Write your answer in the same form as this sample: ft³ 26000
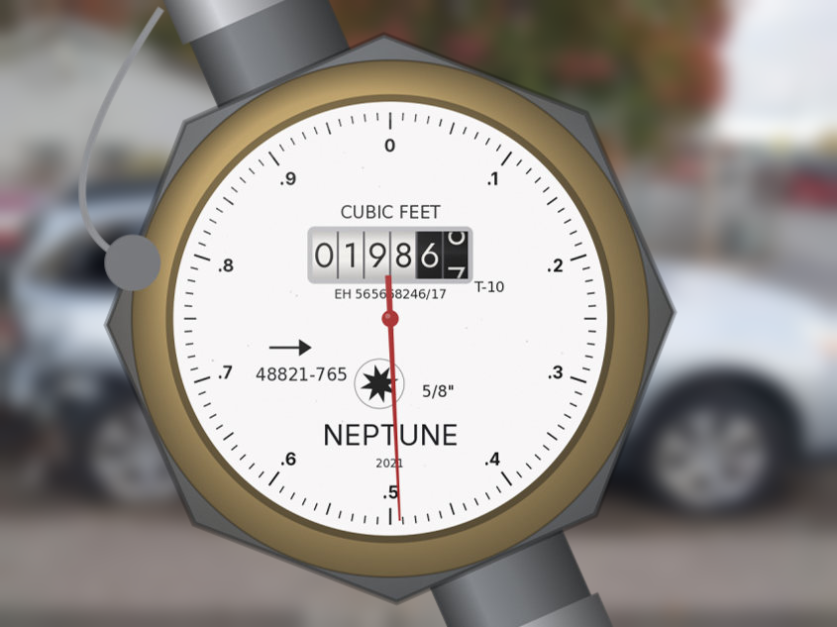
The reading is ft³ 19866.49
